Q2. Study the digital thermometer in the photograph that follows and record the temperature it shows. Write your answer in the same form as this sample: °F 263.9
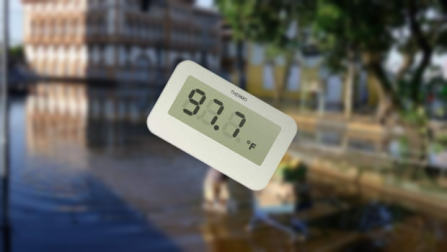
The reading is °F 97.7
